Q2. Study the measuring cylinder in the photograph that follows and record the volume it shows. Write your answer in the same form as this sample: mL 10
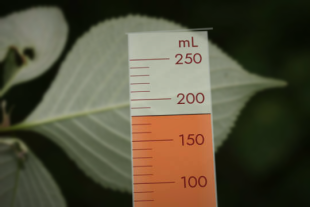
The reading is mL 180
